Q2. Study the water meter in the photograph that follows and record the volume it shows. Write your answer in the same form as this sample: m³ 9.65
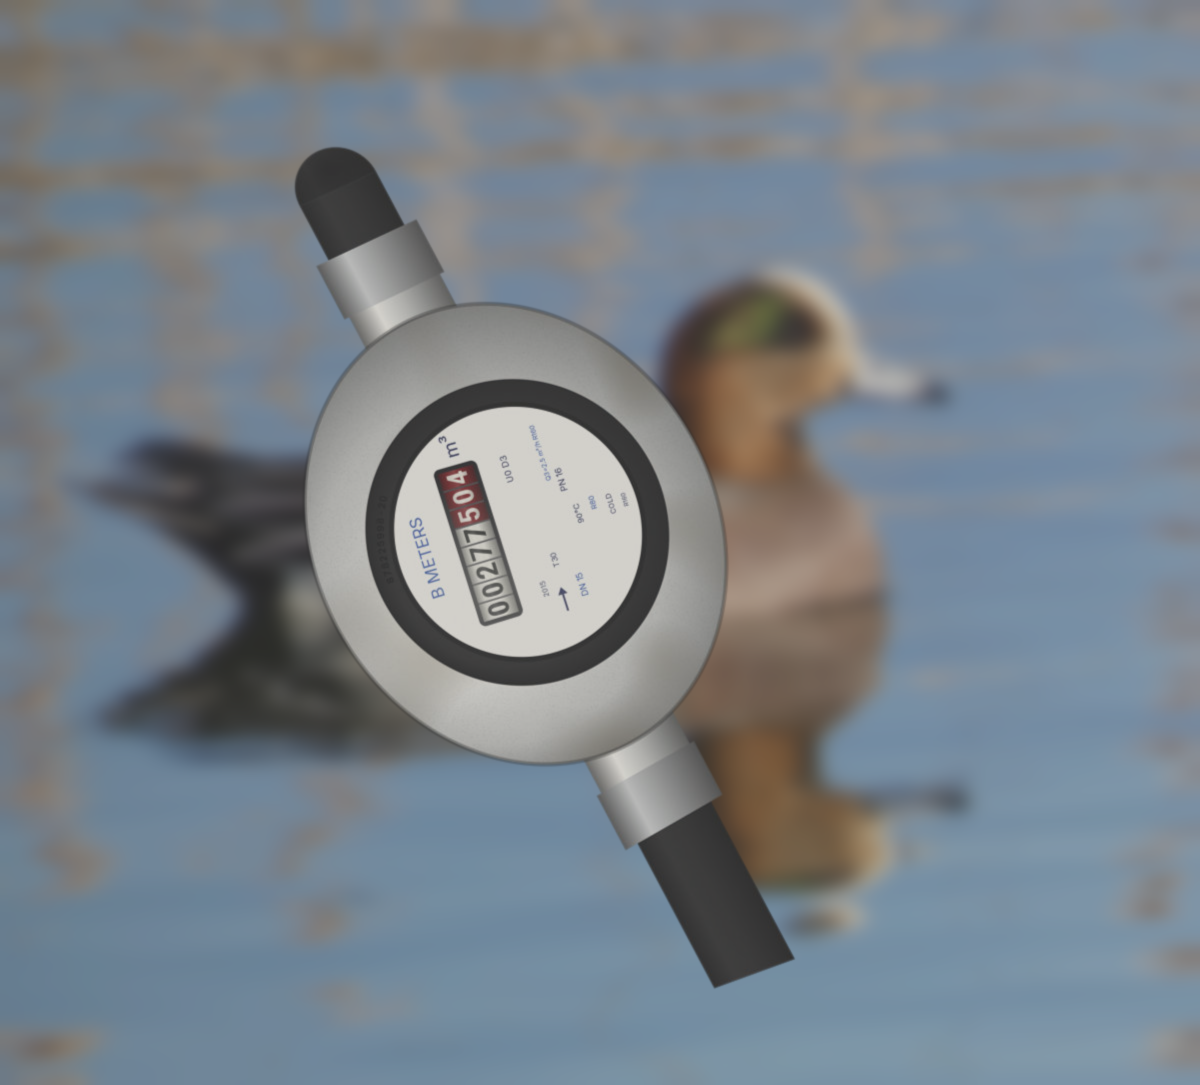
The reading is m³ 277.504
